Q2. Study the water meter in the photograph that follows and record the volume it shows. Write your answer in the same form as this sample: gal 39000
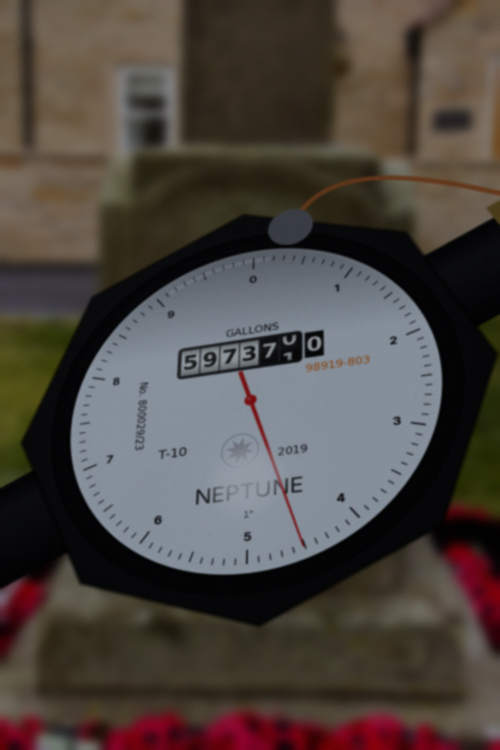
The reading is gal 5973704.5
